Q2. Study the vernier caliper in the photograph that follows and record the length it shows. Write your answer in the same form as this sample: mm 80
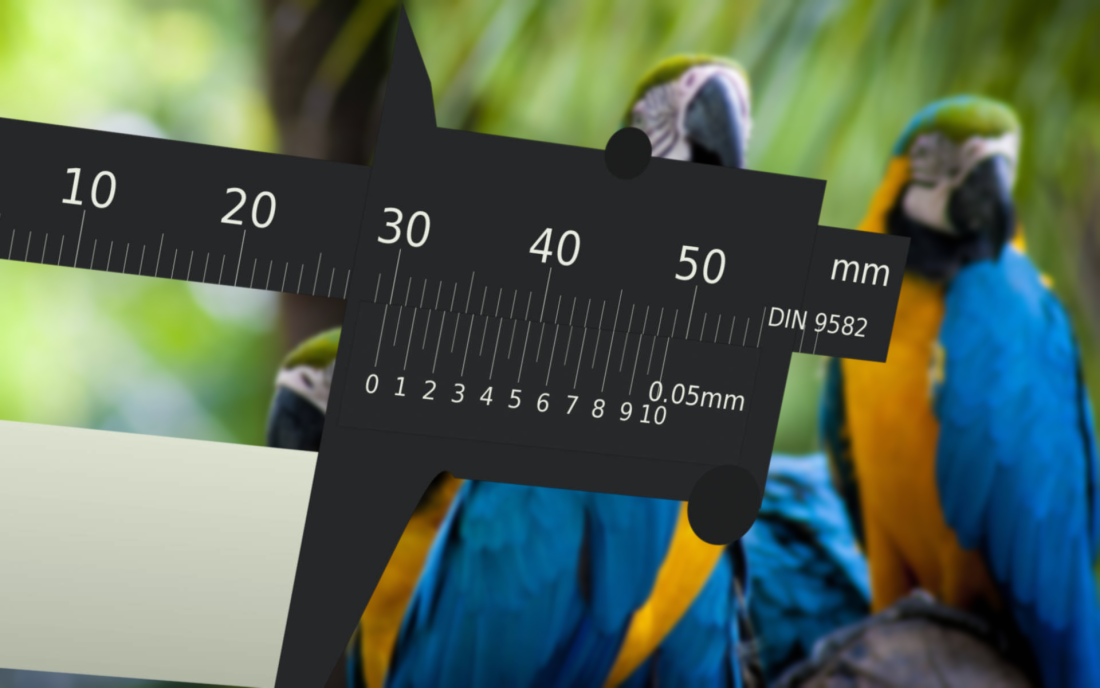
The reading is mm 29.8
